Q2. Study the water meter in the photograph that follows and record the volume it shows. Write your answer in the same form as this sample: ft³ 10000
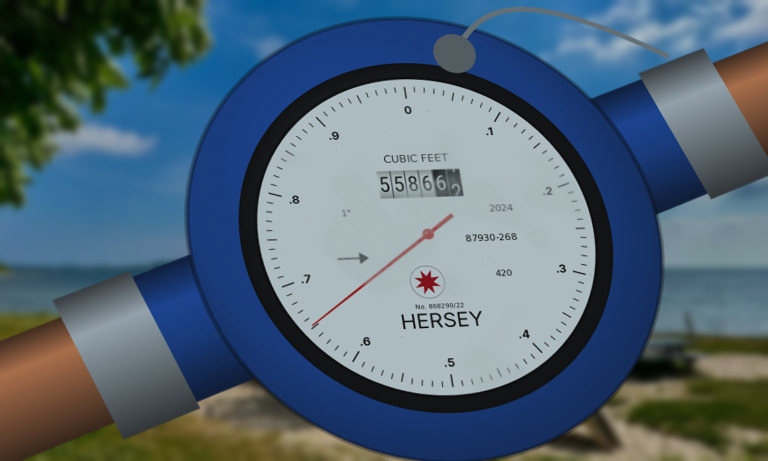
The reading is ft³ 558661.65
